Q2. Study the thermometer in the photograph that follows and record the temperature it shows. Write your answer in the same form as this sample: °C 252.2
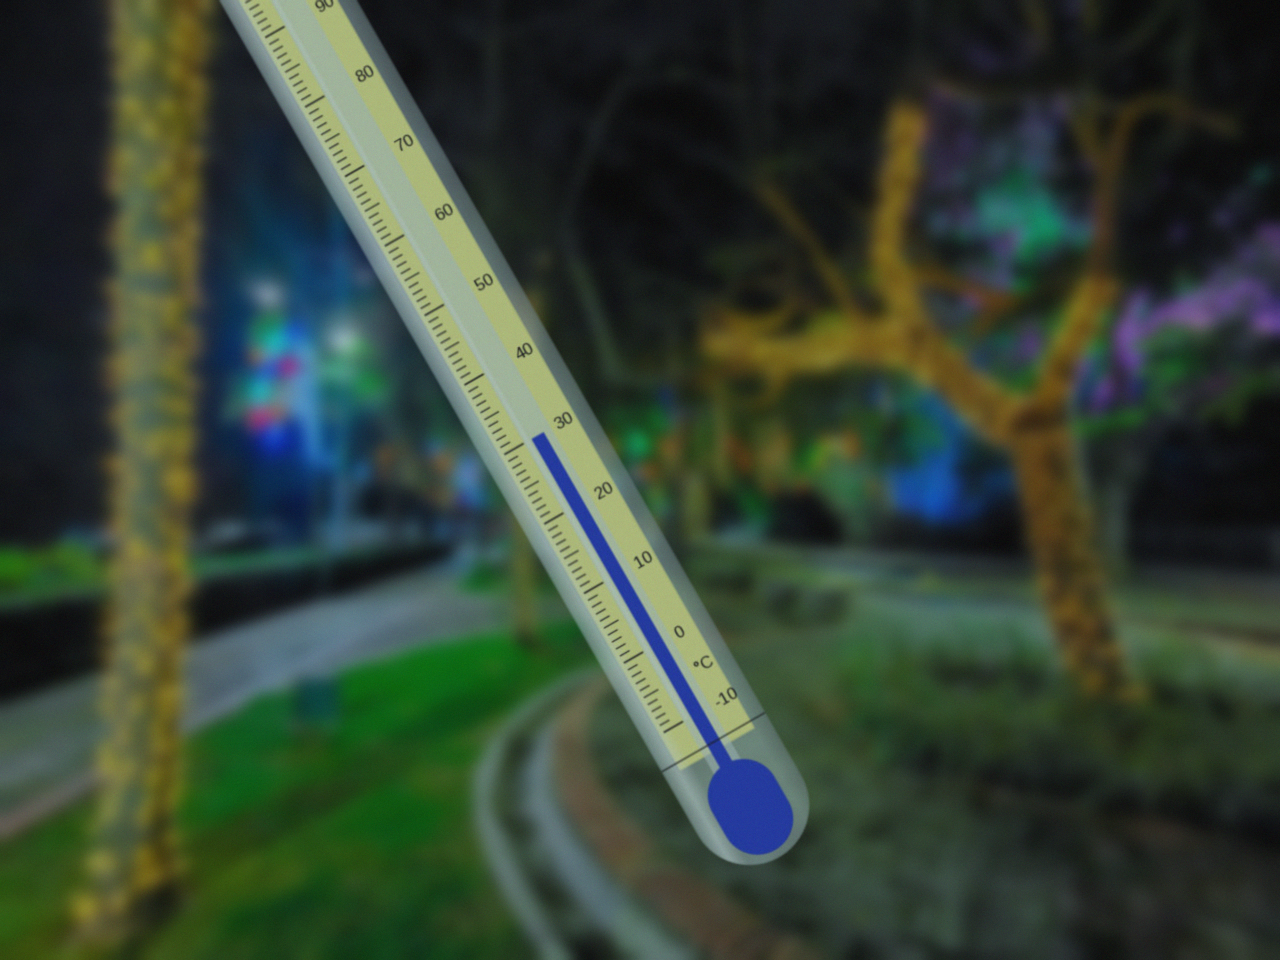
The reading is °C 30
